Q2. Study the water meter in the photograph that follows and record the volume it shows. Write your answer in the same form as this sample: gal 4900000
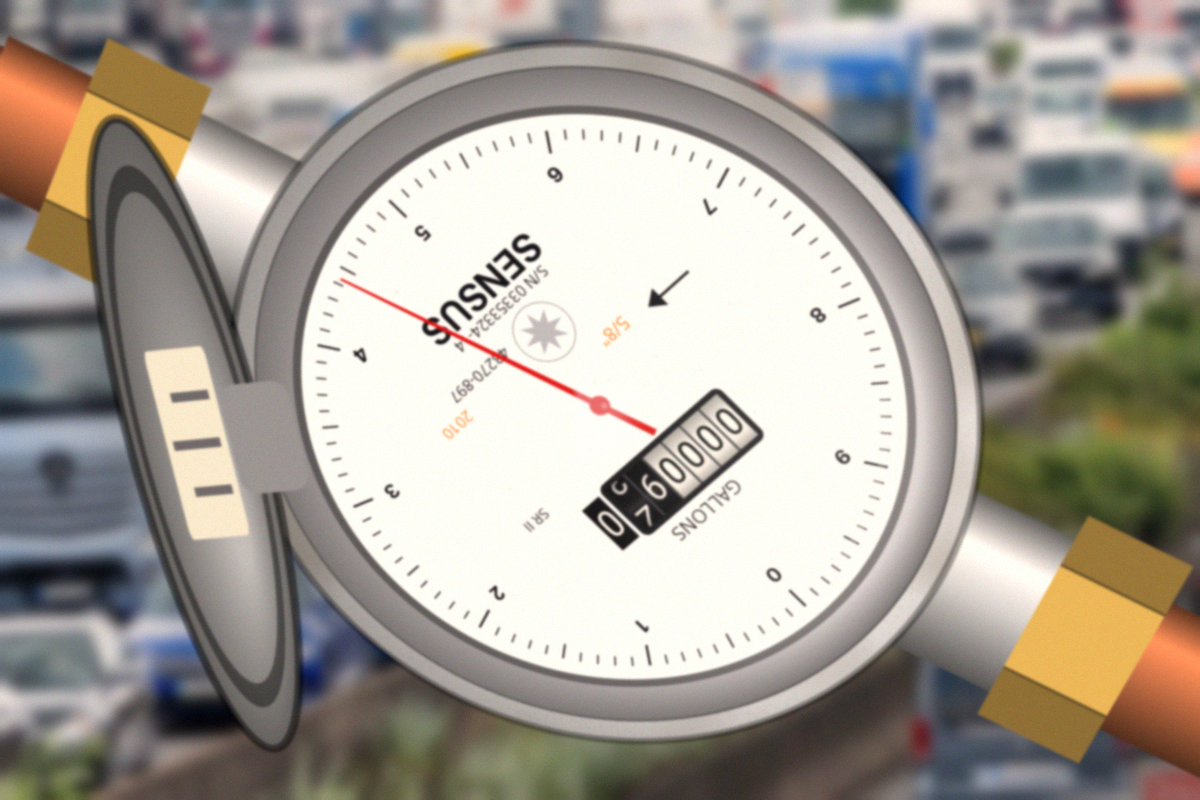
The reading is gal 924.4
